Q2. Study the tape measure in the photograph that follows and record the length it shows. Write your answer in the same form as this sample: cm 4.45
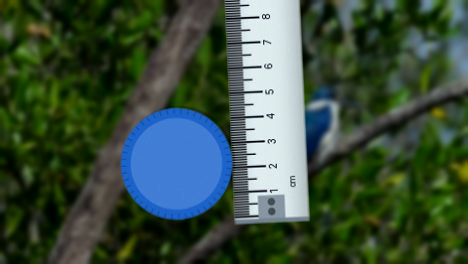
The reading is cm 4.5
